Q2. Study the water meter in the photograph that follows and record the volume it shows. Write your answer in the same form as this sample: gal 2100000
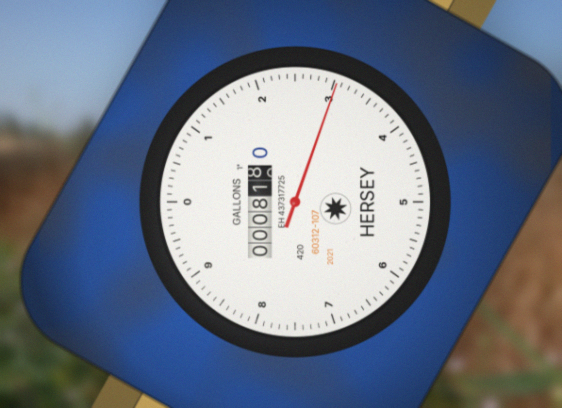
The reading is gal 8183.0
